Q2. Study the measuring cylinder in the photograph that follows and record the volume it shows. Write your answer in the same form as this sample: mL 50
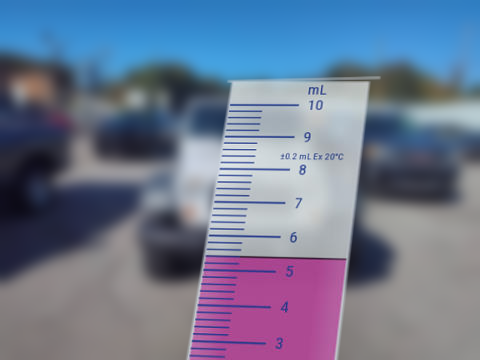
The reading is mL 5.4
